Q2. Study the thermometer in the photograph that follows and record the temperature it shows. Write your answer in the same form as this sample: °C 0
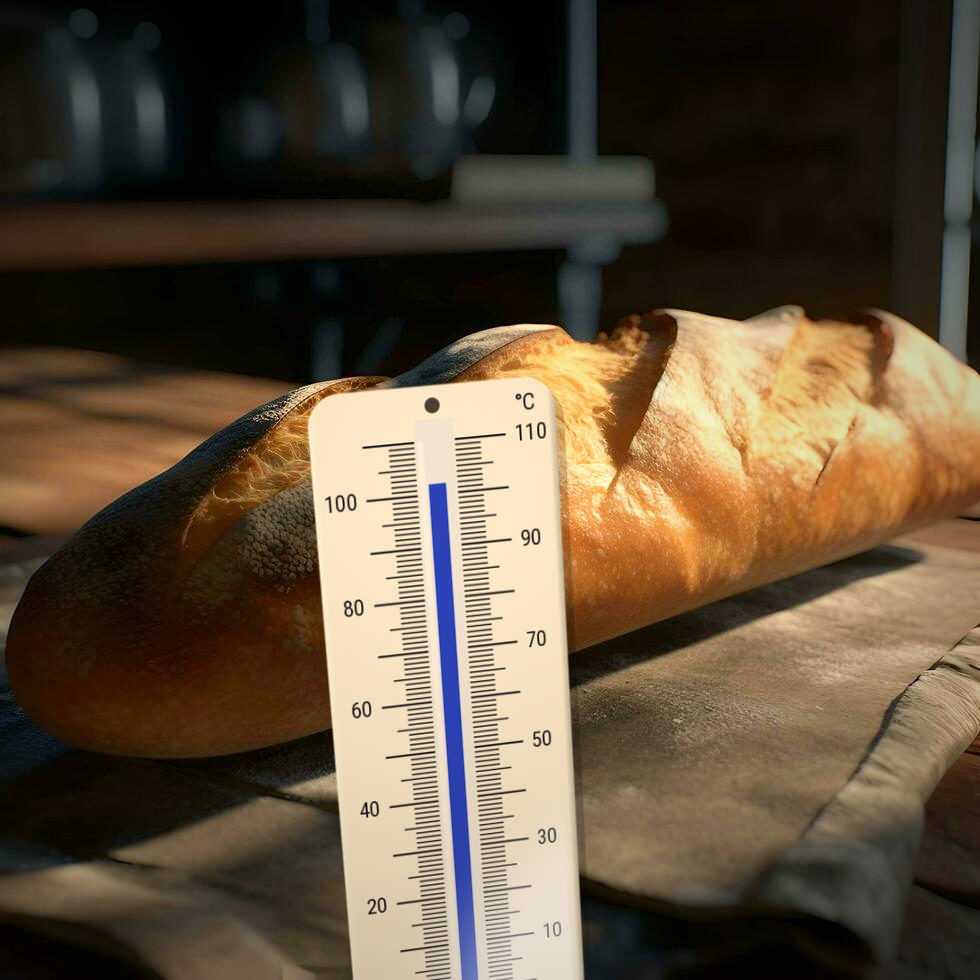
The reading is °C 102
